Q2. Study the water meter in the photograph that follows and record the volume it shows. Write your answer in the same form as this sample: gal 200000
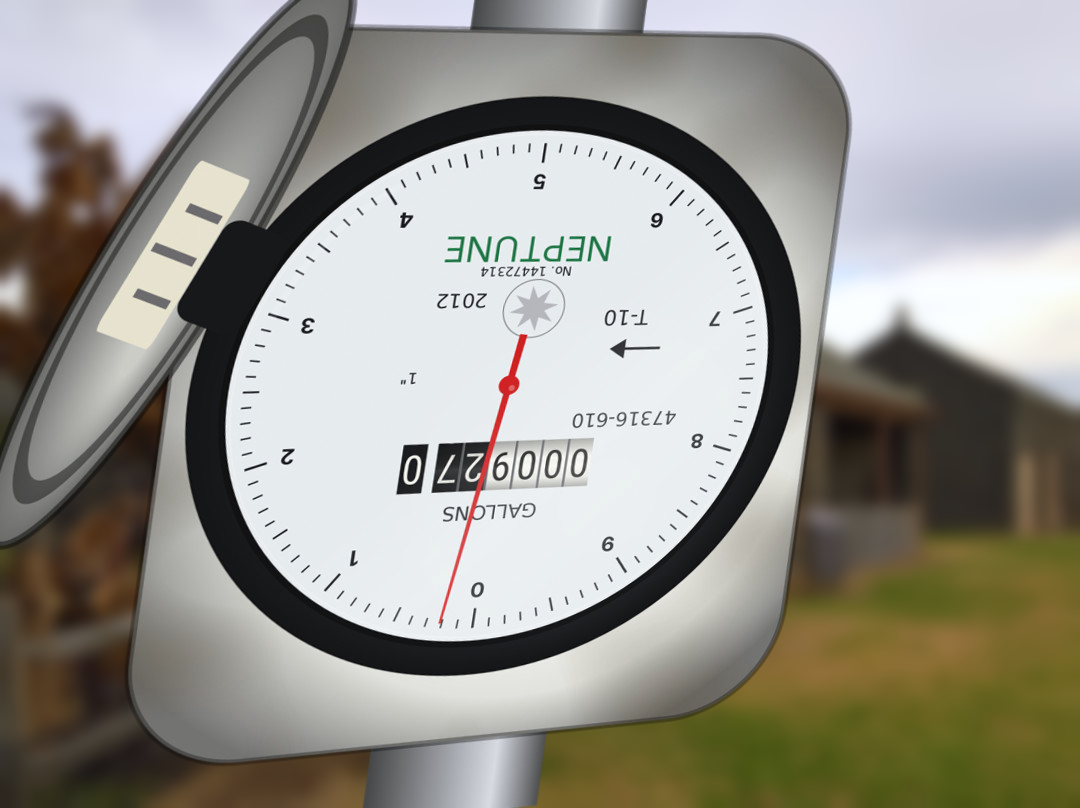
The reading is gal 9270.2
